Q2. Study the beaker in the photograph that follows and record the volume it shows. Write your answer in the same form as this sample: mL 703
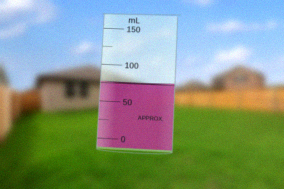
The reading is mL 75
